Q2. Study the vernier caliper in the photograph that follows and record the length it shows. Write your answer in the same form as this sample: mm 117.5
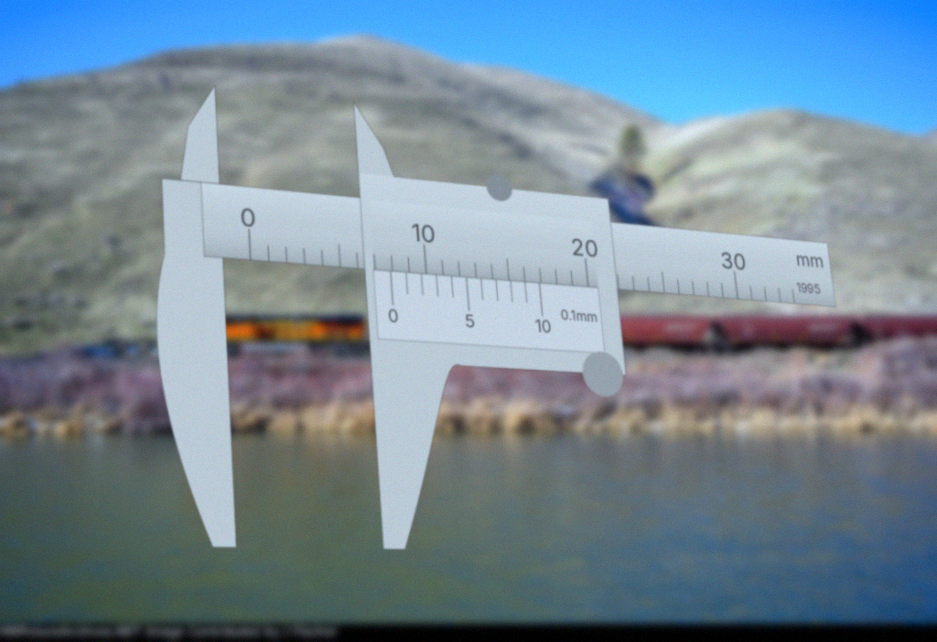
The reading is mm 7.9
